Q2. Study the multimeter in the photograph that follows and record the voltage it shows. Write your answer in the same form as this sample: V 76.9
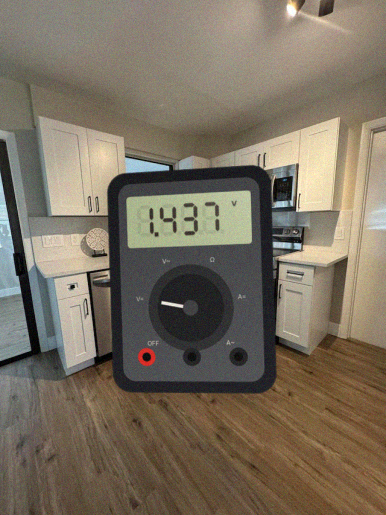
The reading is V 1.437
